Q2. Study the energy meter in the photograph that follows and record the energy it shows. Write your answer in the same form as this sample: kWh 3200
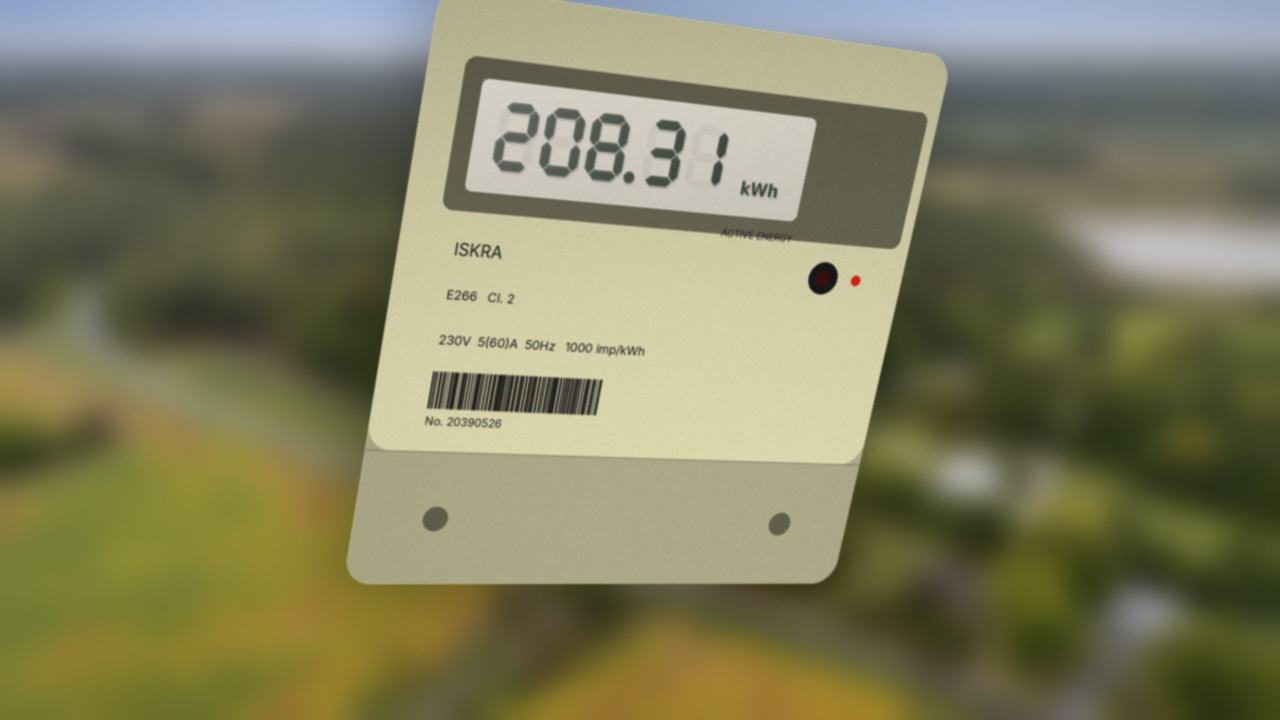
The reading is kWh 208.31
